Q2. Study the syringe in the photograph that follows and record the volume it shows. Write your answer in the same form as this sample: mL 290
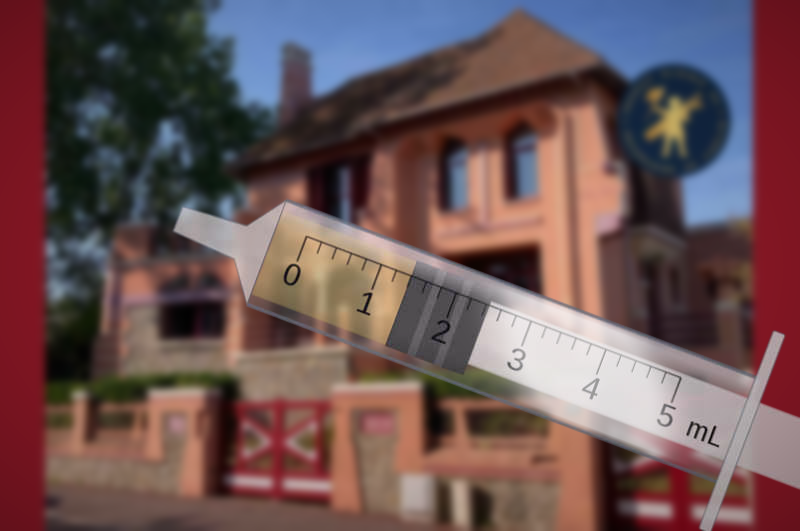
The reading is mL 1.4
